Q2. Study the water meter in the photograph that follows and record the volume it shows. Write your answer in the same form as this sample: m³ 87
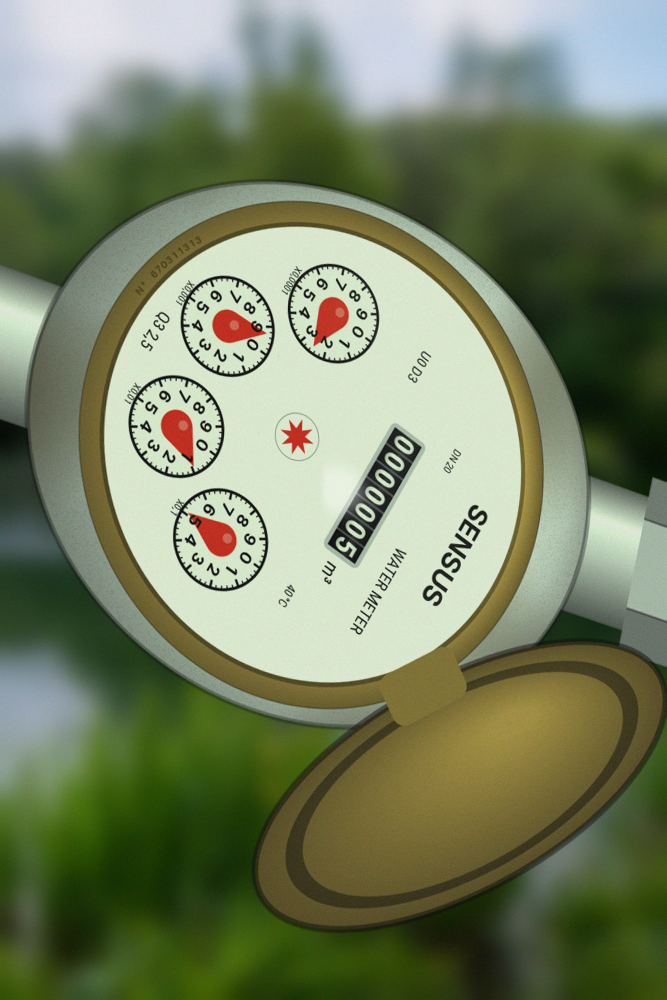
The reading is m³ 5.5092
